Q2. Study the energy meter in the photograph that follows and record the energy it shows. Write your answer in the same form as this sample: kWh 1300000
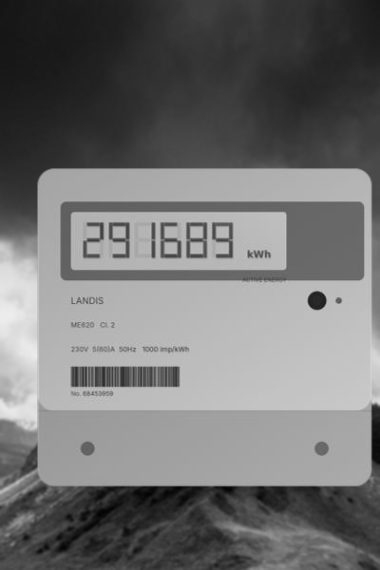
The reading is kWh 291689
